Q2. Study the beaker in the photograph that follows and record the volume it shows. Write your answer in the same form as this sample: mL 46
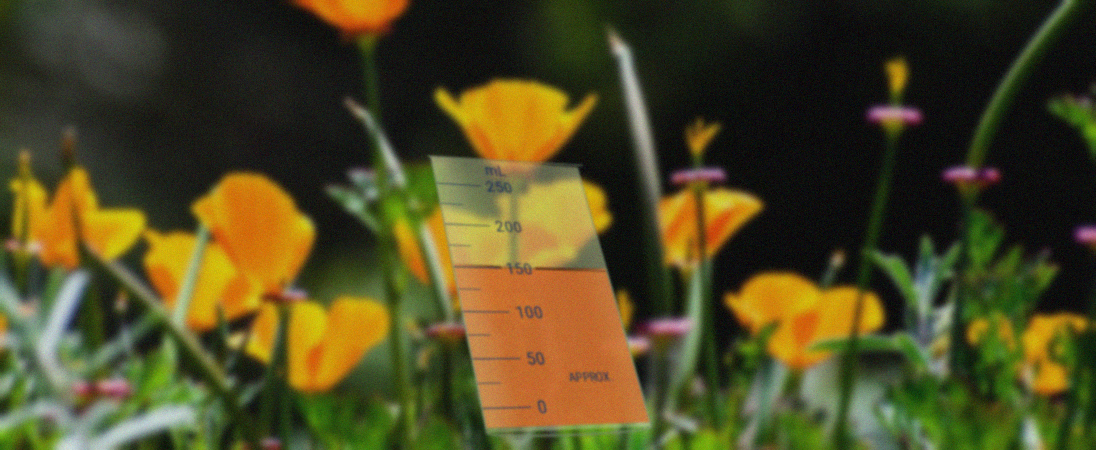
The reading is mL 150
